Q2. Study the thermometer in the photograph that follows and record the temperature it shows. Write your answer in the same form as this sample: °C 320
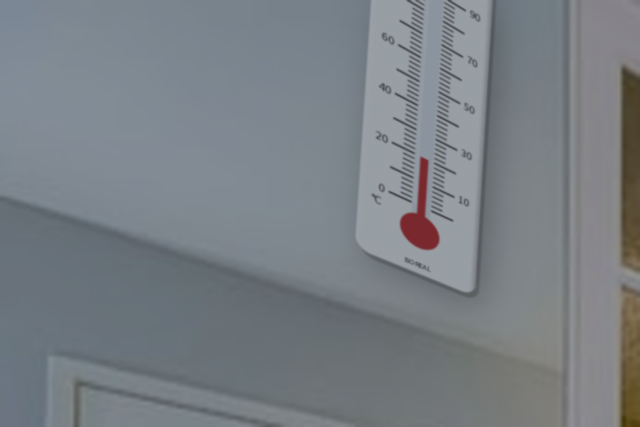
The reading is °C 20
